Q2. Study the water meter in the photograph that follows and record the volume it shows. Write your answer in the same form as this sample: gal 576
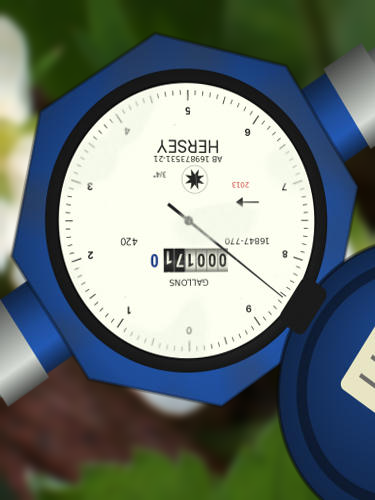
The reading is gal 1708.5
